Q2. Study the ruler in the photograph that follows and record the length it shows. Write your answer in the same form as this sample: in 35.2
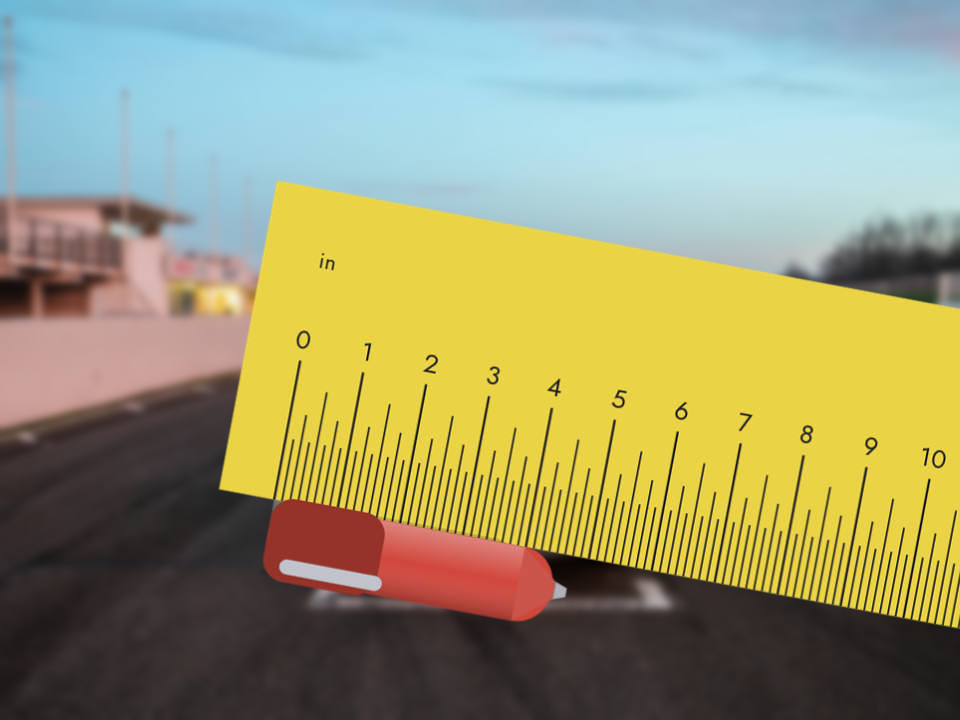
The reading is in 4.75
